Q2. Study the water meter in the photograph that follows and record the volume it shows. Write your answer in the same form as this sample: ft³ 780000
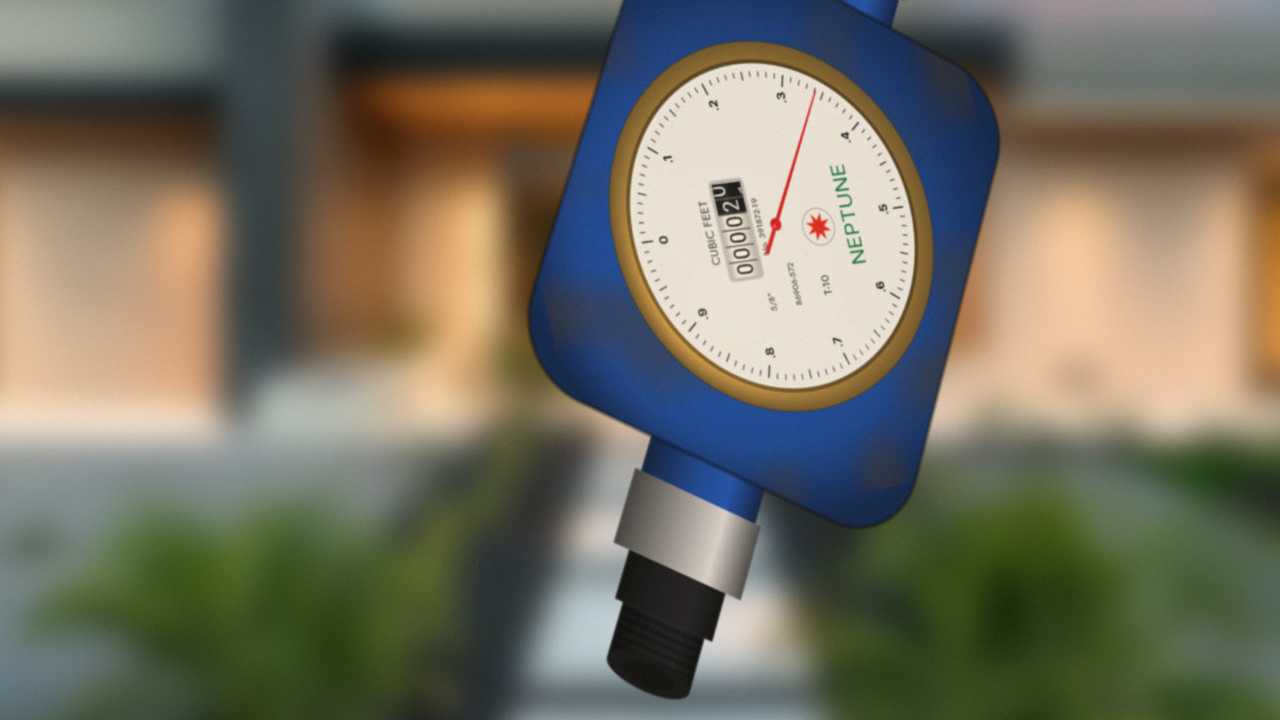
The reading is ft³ 20.34
